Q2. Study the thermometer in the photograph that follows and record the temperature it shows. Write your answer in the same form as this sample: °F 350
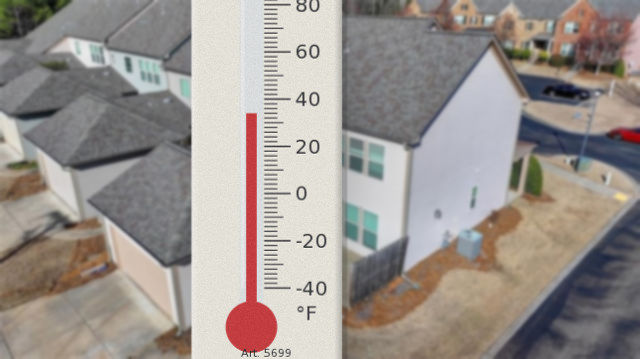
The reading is °F 34
